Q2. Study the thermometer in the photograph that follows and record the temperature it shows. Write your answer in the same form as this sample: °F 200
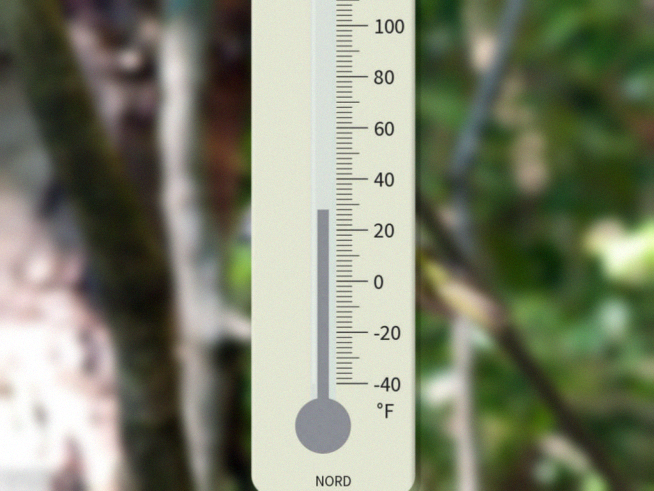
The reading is °F 28
